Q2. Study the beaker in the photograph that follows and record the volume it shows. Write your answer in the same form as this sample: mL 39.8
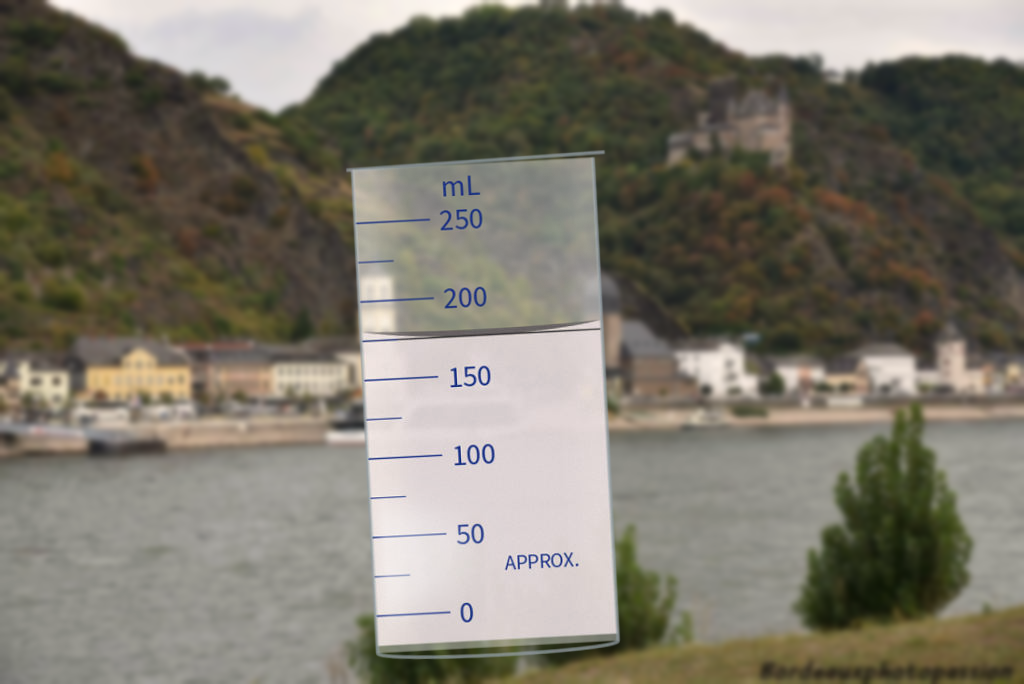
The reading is mL 175
